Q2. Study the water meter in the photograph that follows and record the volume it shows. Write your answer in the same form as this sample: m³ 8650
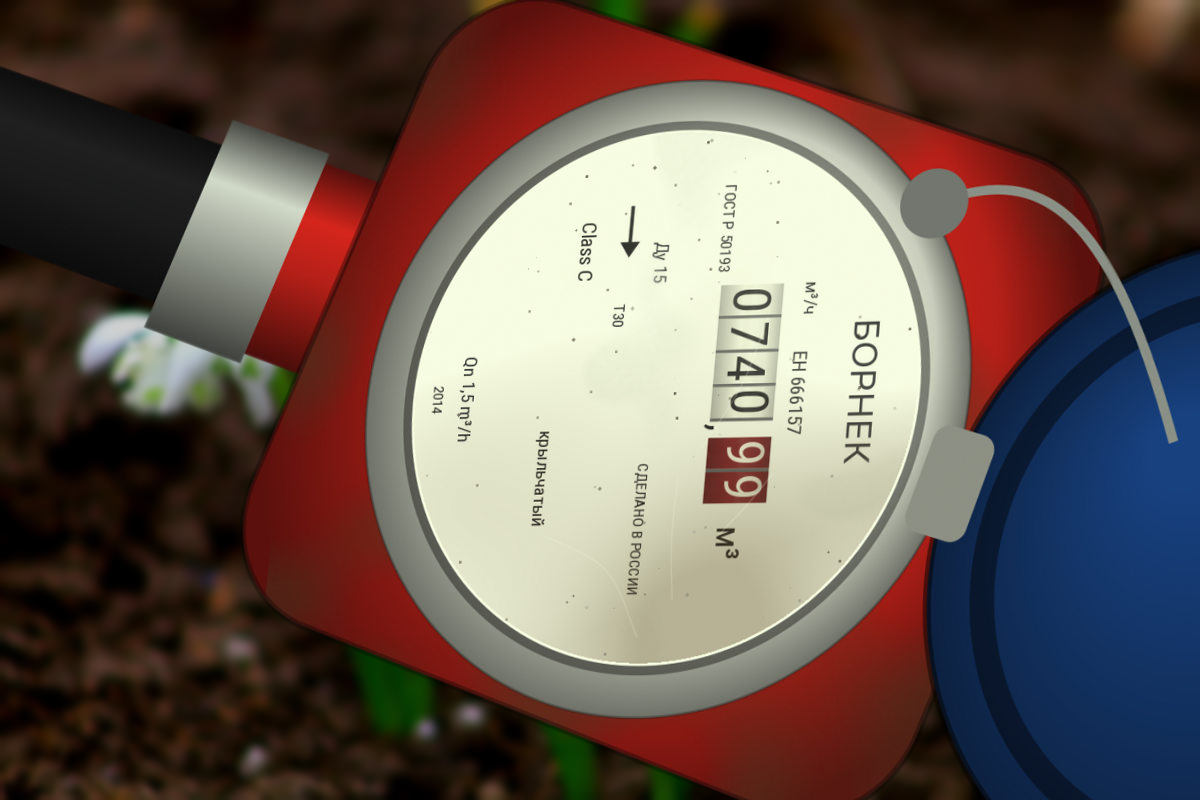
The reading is m³ 740.99
